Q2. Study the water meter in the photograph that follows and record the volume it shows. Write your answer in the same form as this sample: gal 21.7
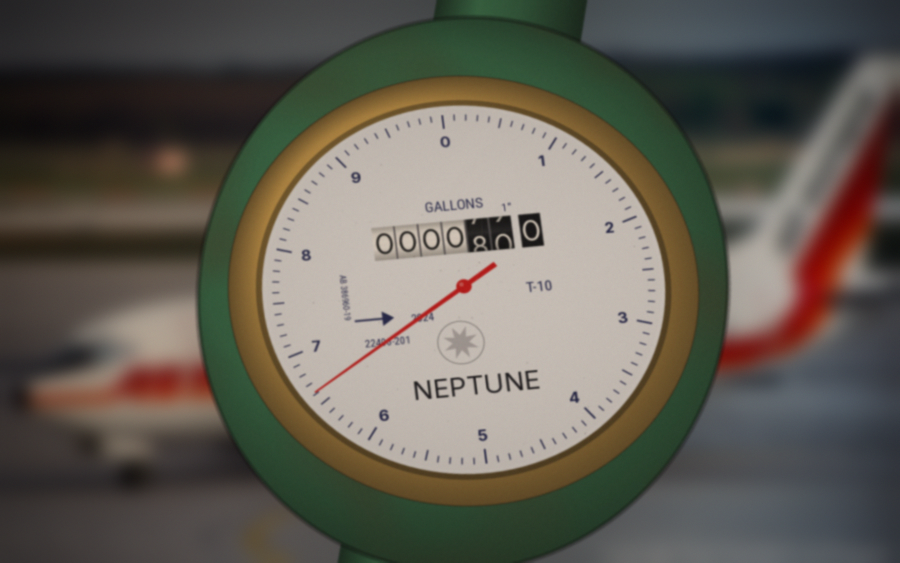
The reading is gal 796.6
